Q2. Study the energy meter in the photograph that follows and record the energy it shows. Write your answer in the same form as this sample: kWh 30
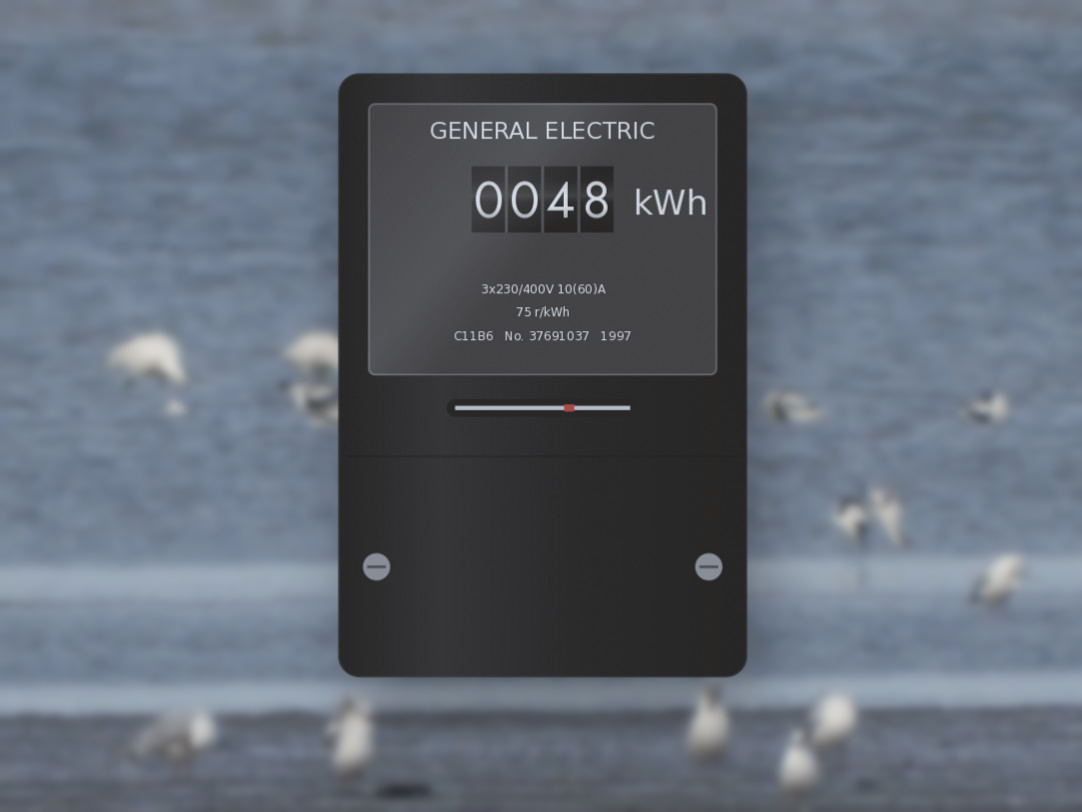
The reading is kWh 48
